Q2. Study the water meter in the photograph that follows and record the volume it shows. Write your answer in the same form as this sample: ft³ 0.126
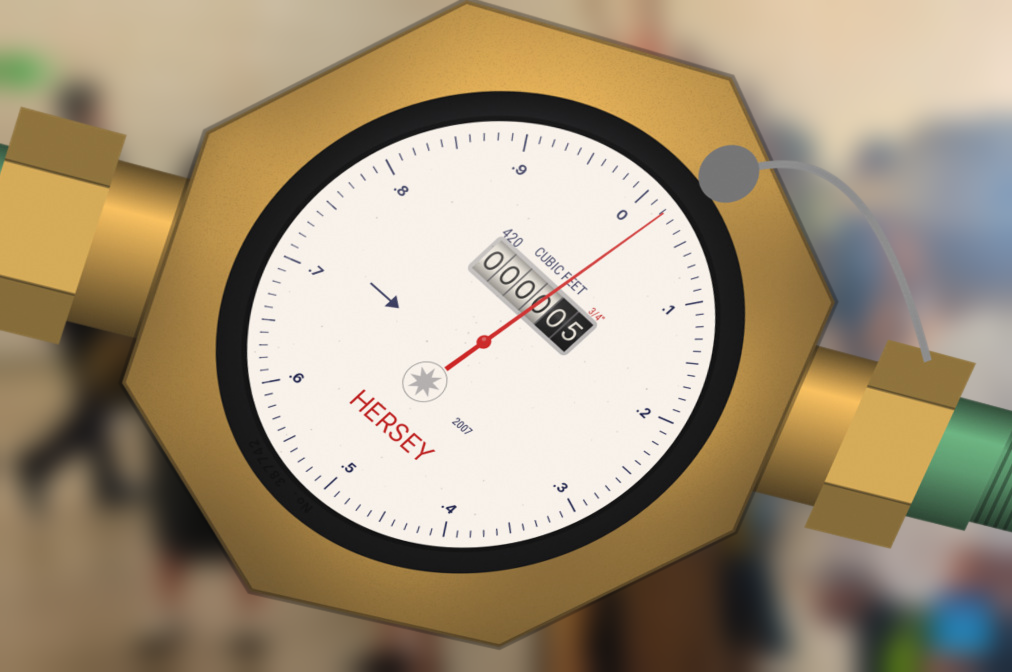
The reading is ft³ 5.02
